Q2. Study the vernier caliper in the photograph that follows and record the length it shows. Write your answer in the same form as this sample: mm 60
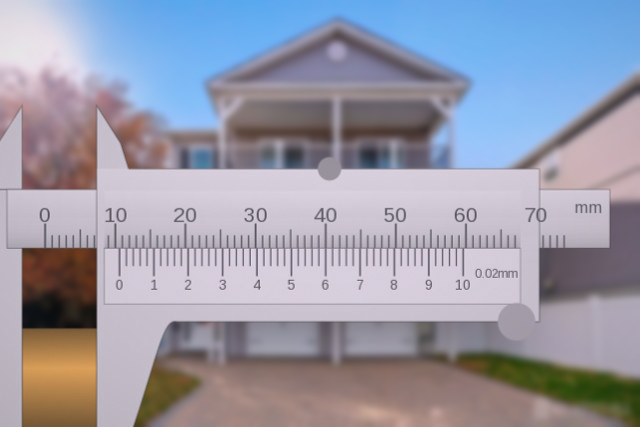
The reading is mm 10.6
